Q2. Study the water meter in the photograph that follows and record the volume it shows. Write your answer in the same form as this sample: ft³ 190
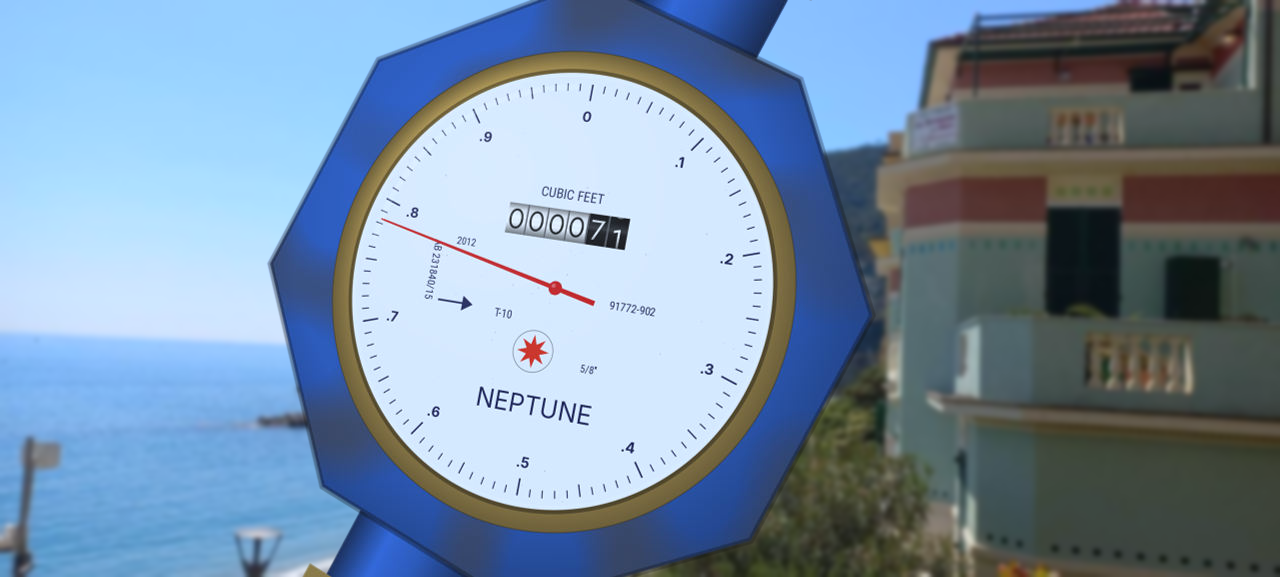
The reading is ft³ 70.78
